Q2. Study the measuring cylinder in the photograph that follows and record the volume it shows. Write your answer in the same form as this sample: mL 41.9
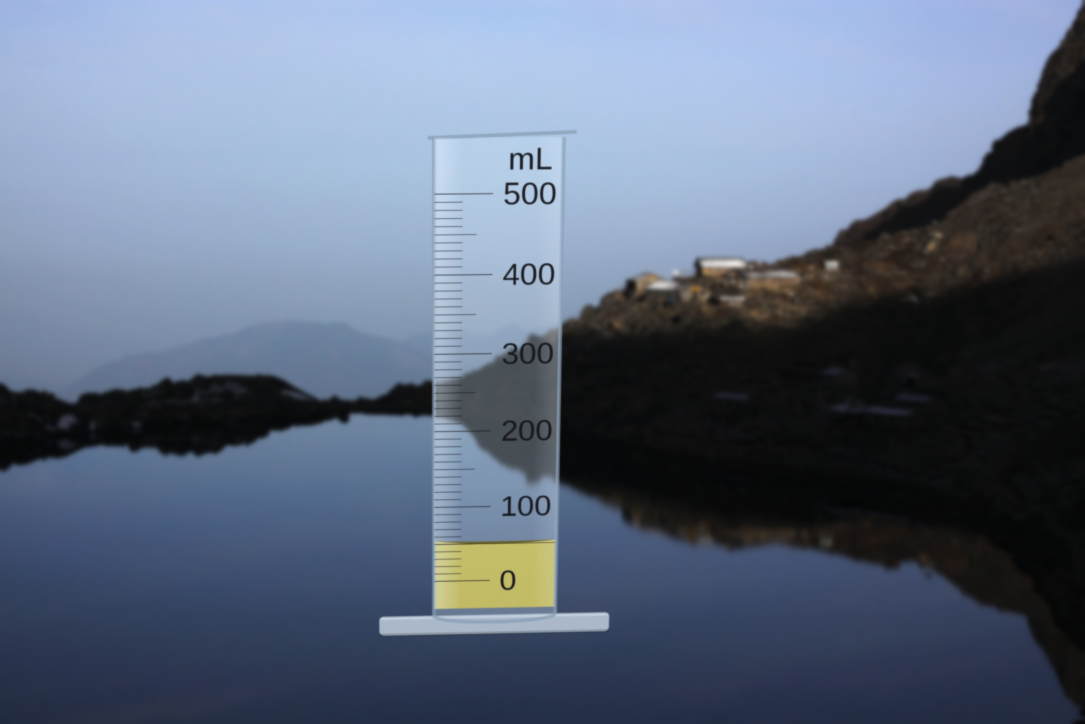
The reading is mL 50
